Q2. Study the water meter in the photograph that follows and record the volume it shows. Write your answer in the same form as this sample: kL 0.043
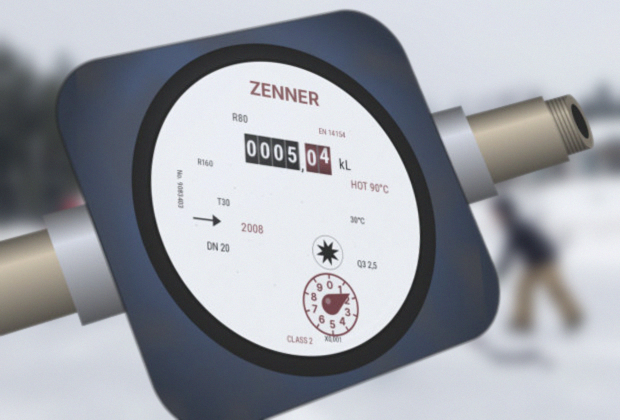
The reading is kL 5.041
